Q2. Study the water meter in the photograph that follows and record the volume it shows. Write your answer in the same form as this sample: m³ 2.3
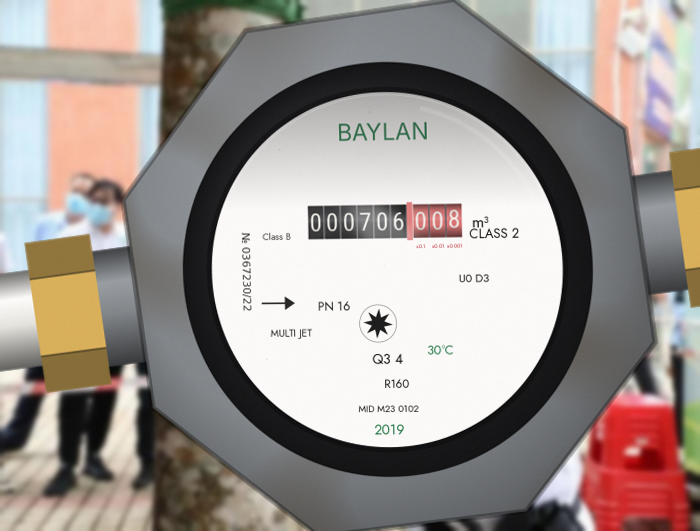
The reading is m³ 706.008
